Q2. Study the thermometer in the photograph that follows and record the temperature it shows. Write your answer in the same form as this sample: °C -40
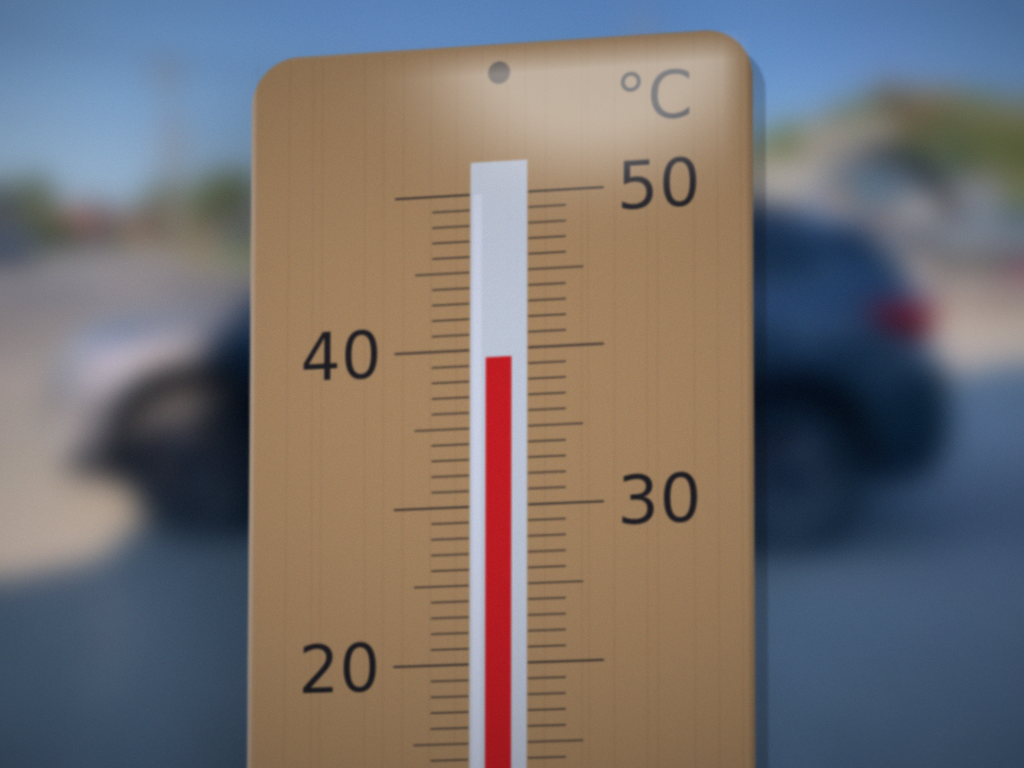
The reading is °C 39.5
